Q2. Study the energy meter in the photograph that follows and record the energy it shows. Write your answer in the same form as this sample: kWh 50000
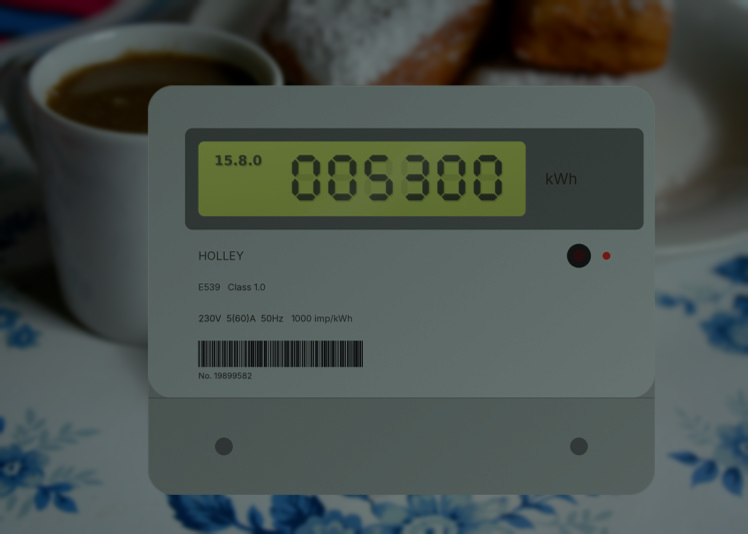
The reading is kWh 5300
